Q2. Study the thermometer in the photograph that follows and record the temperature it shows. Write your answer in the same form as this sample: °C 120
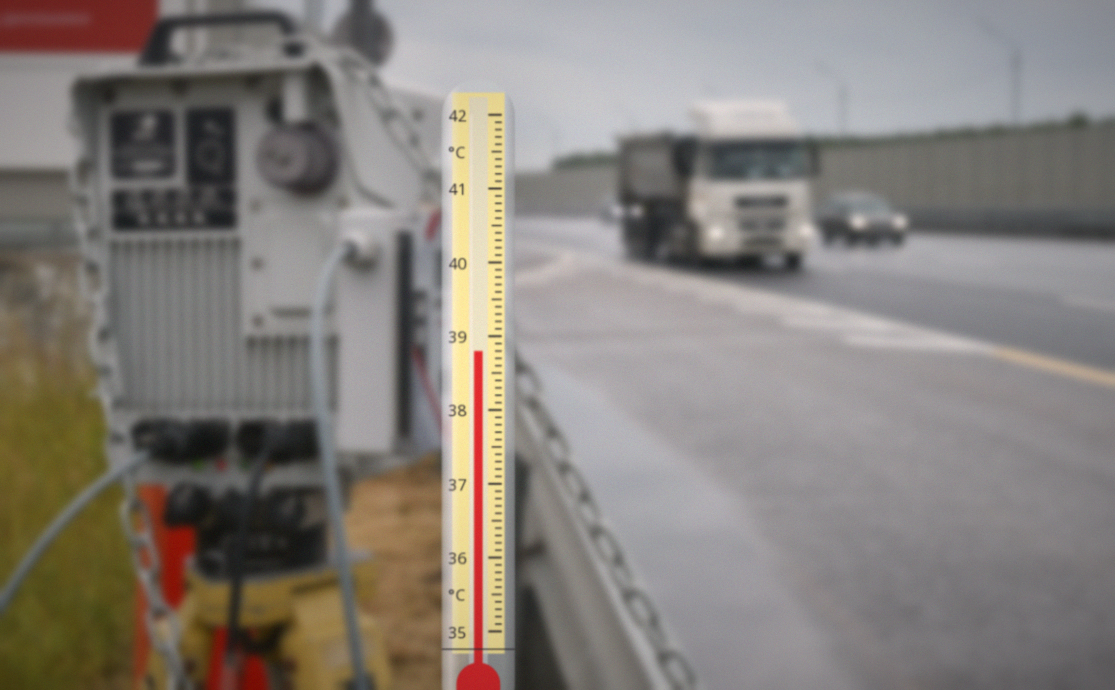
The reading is °C 38.8
